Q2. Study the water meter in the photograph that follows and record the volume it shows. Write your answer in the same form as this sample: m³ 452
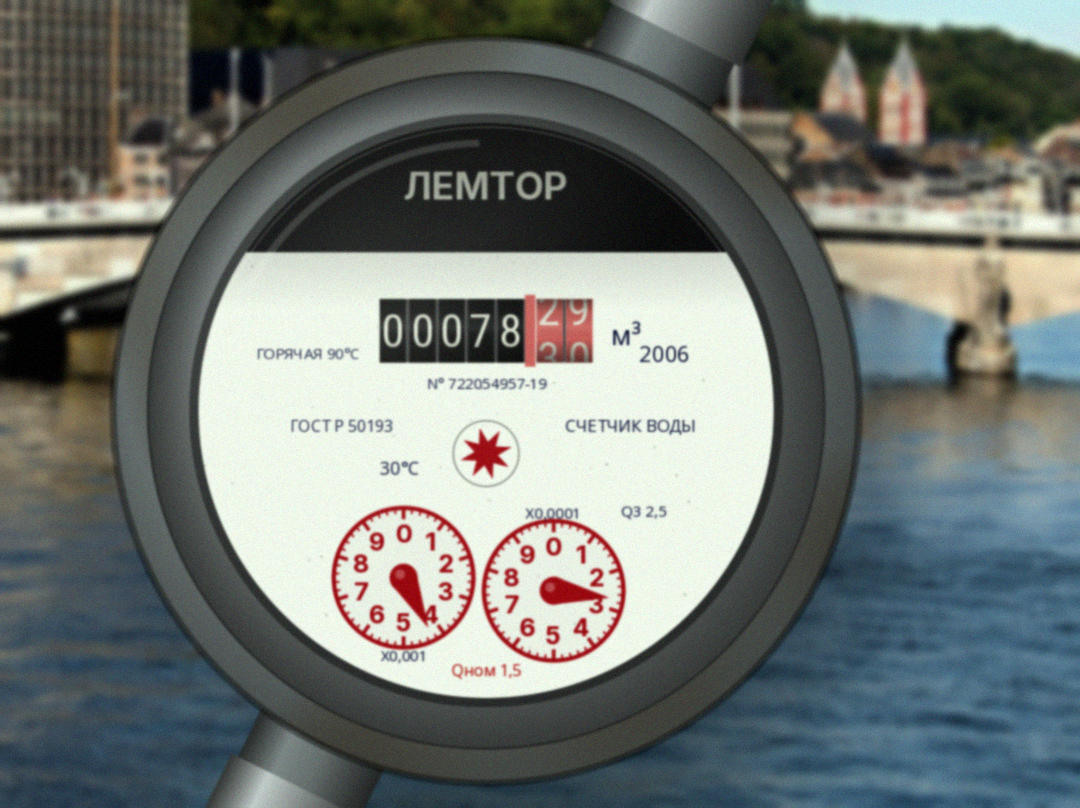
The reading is m³ 78.2942
